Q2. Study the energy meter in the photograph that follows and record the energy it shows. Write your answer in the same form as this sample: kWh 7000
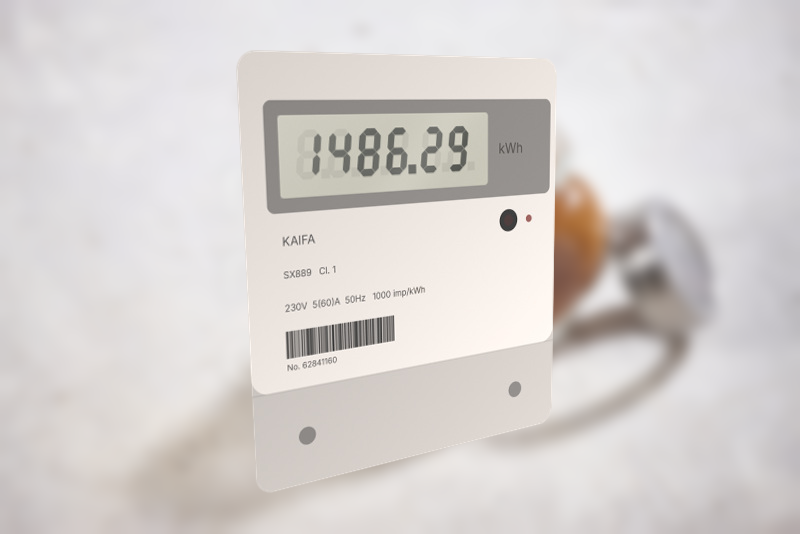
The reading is kWh 1486.29
